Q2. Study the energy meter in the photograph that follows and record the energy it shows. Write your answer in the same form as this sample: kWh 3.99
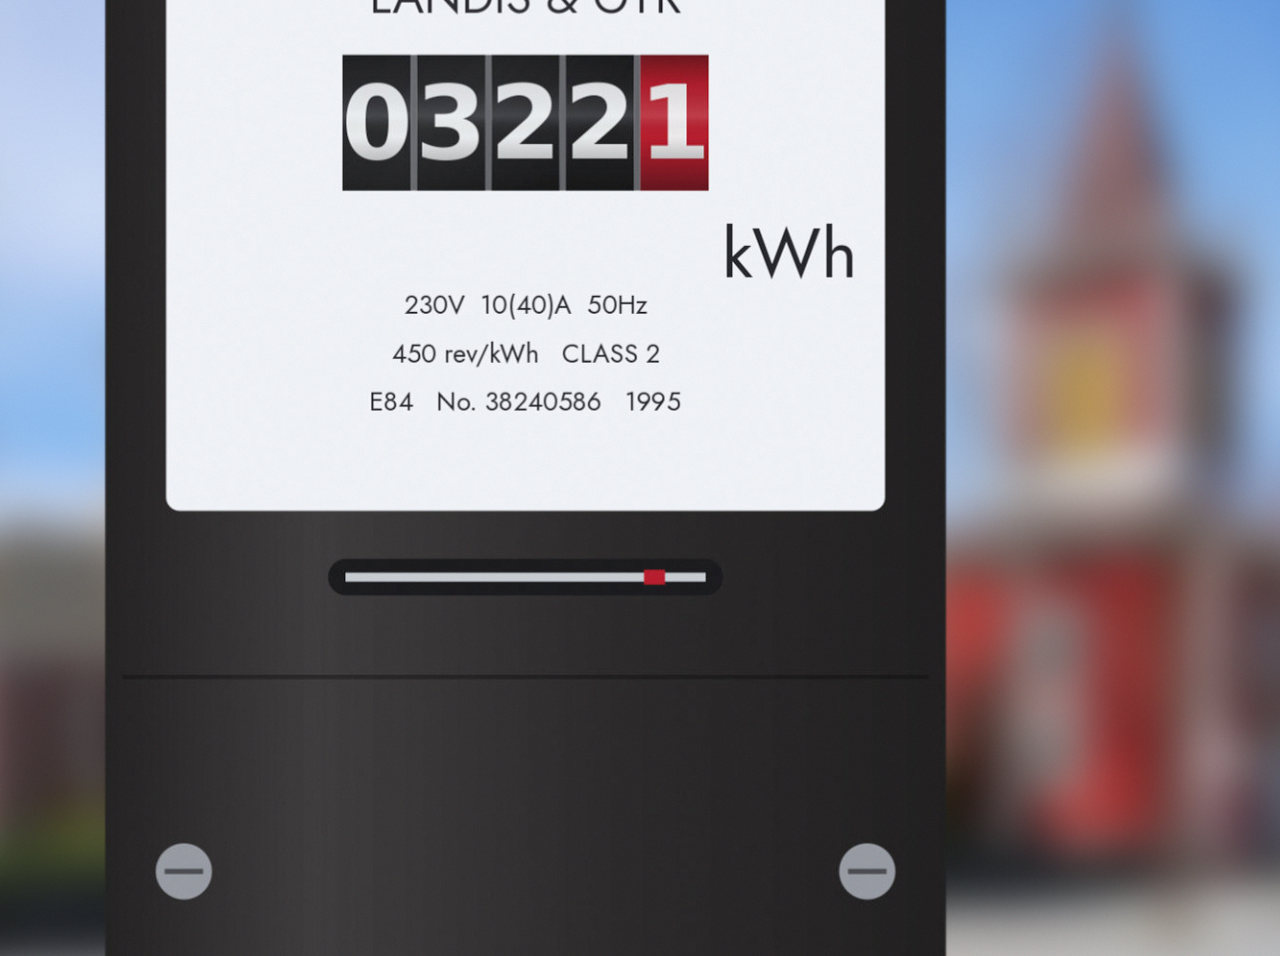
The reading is kWh 322.1
